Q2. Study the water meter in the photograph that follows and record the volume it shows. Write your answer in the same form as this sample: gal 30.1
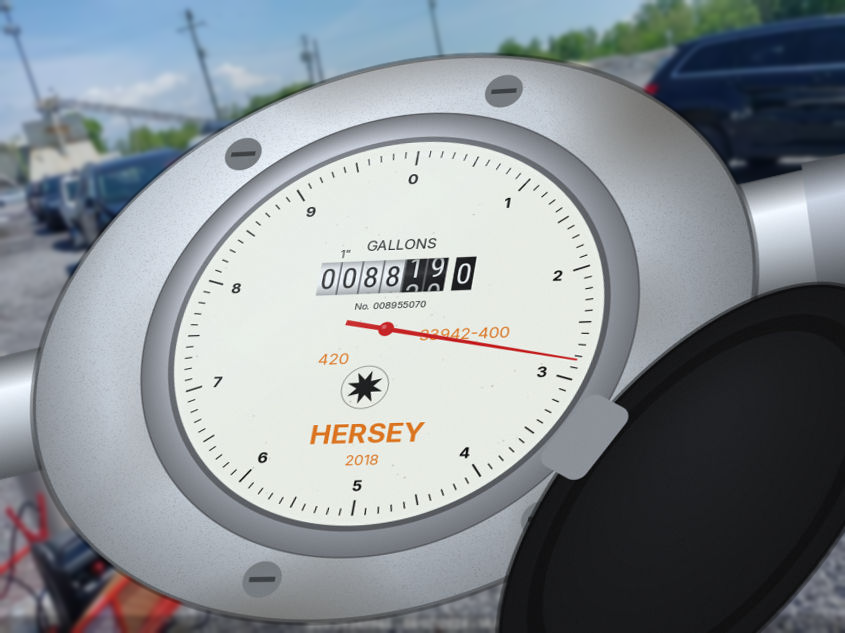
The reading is gal 88192.8
